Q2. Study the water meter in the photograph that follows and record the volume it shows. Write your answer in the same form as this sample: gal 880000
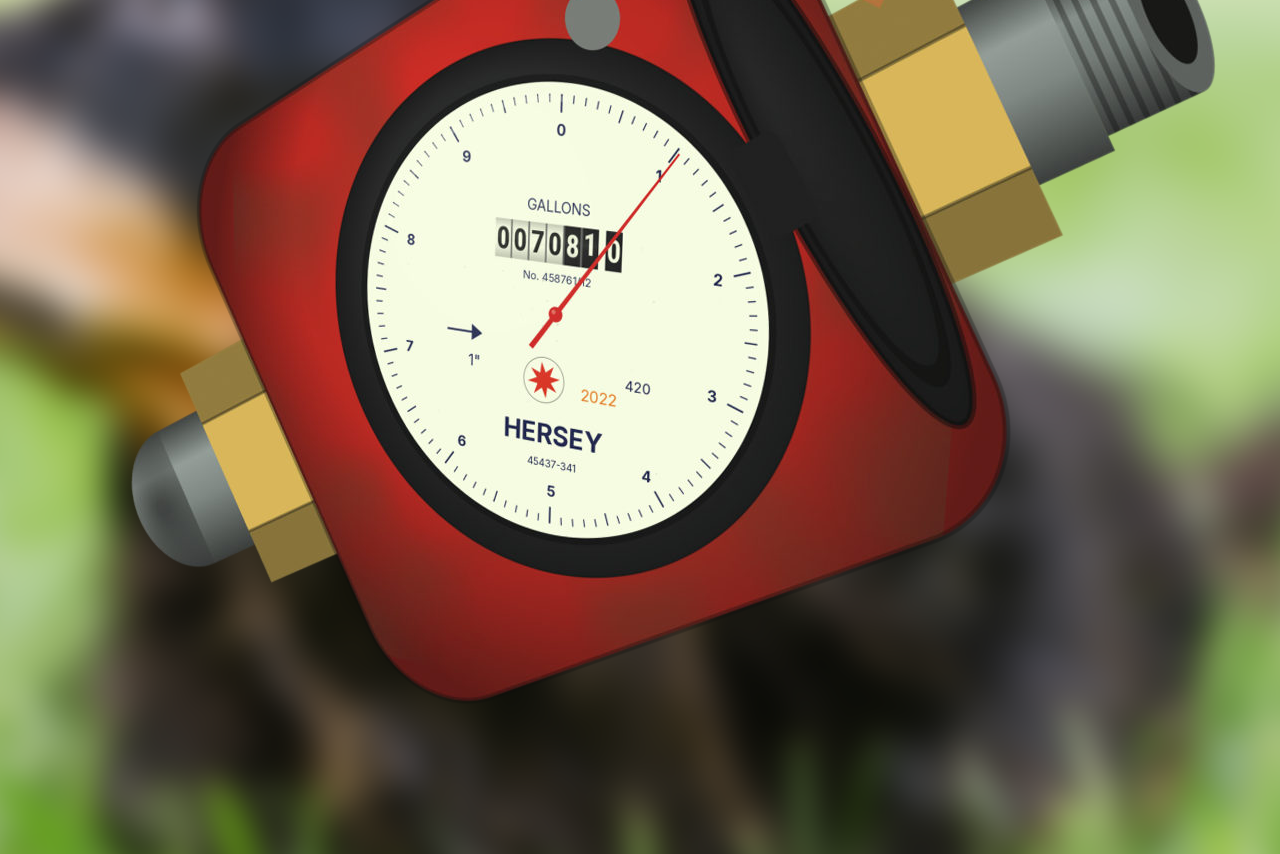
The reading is gal 70811.0
